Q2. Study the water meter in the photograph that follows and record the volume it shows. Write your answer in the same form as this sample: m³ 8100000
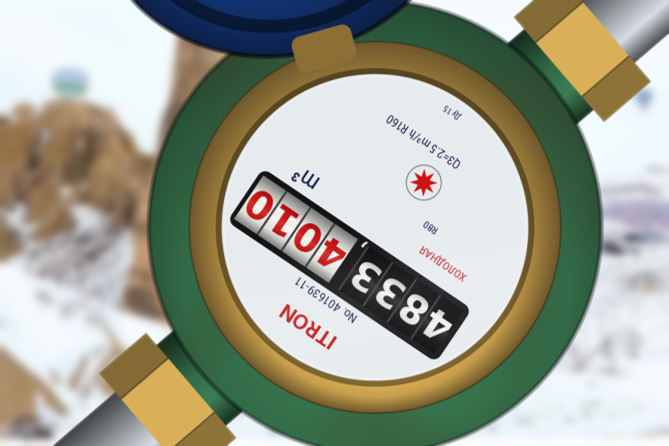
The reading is m³ 4833.4010
